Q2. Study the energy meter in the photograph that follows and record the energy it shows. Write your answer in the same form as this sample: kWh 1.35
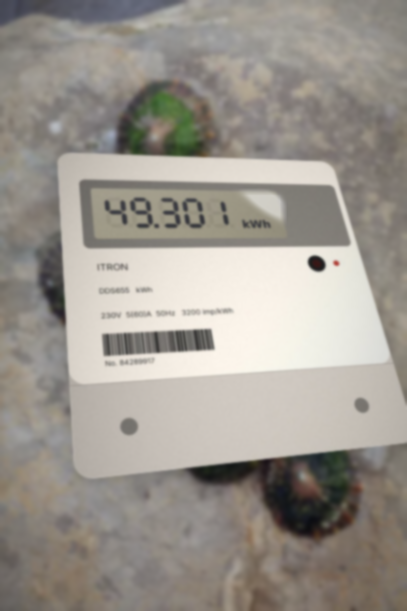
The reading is kWh 49.301
